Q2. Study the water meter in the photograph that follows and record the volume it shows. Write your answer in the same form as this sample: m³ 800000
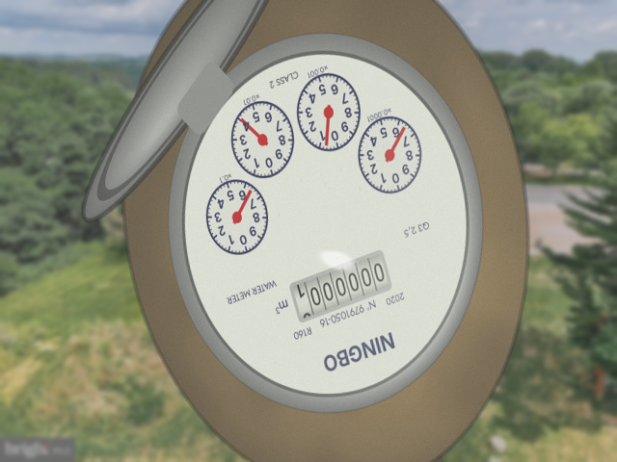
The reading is m³ 0.6406
